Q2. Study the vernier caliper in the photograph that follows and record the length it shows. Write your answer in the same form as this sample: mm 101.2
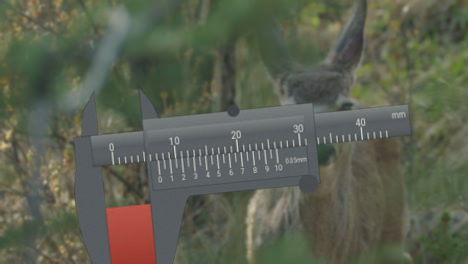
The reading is mm 7.2
